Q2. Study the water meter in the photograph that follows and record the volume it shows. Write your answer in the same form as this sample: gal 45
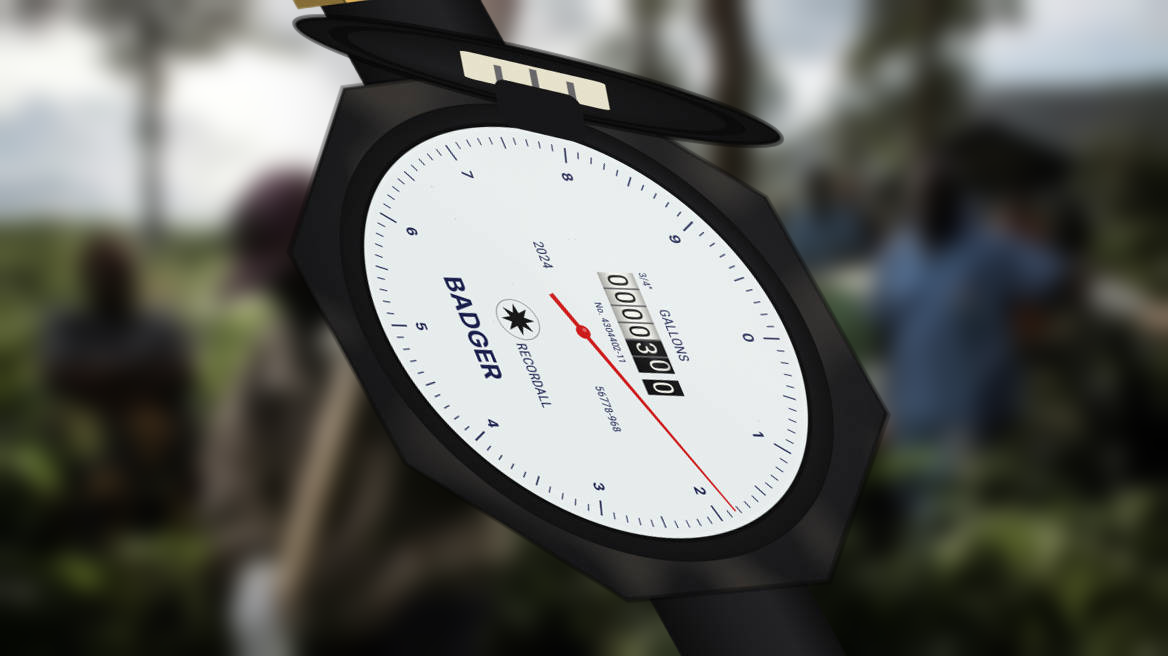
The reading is gal 301.8
